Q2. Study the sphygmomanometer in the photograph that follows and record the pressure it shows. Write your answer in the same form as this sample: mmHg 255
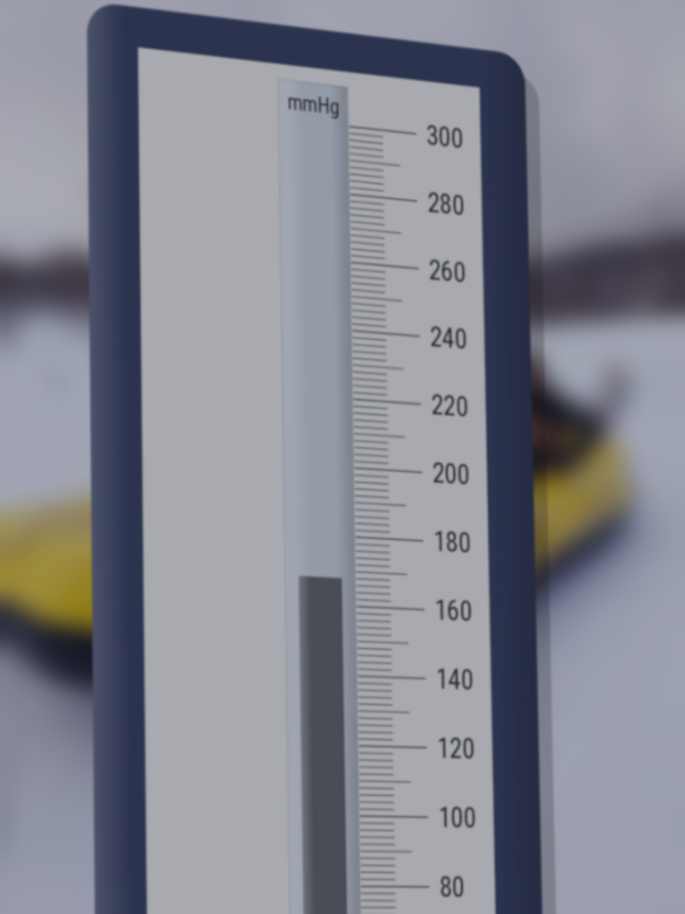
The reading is mmHg 168
